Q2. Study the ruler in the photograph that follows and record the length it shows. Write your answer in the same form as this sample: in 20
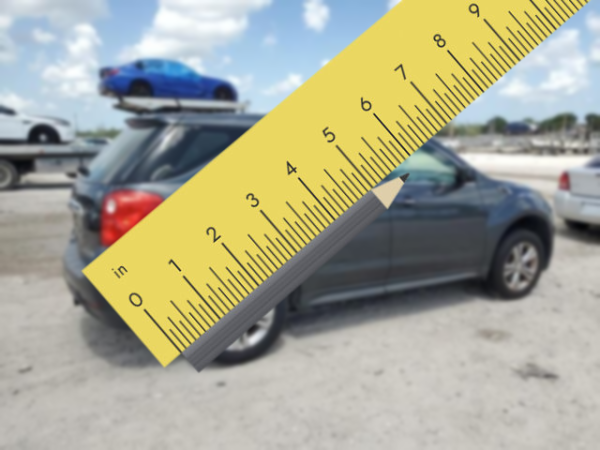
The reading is in 5.75
